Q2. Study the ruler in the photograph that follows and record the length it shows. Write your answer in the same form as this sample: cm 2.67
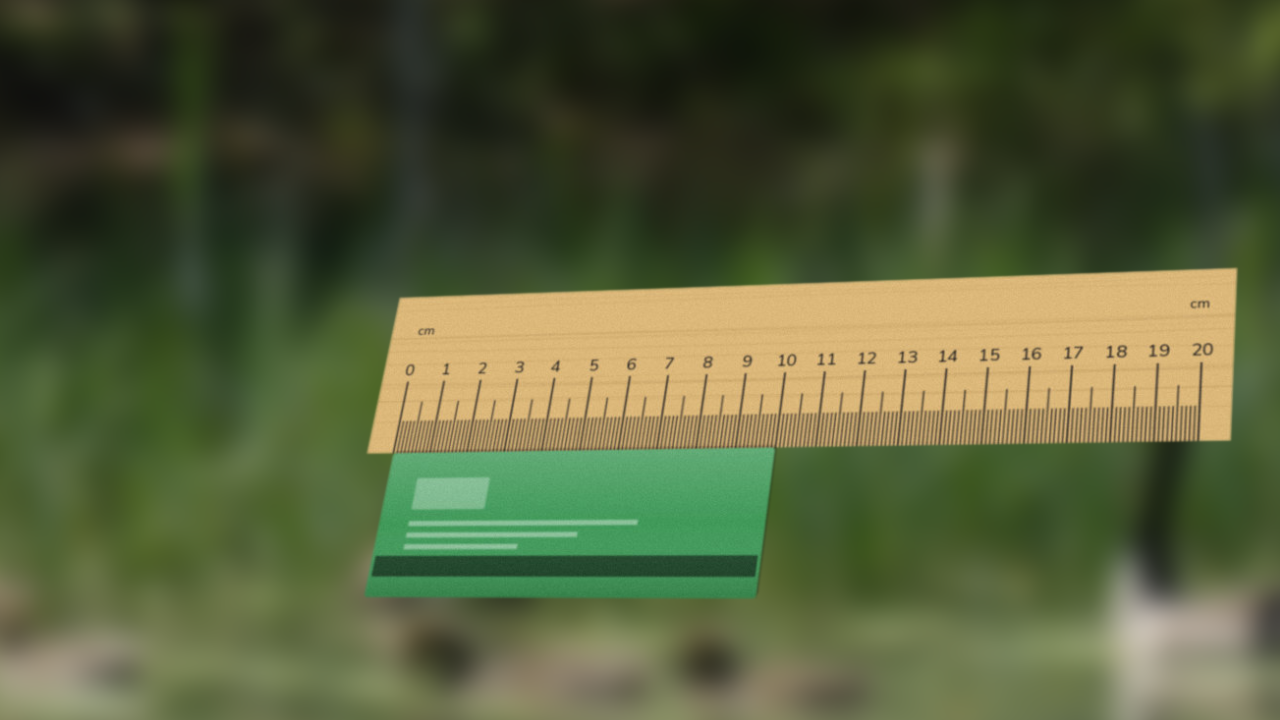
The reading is cm 10
